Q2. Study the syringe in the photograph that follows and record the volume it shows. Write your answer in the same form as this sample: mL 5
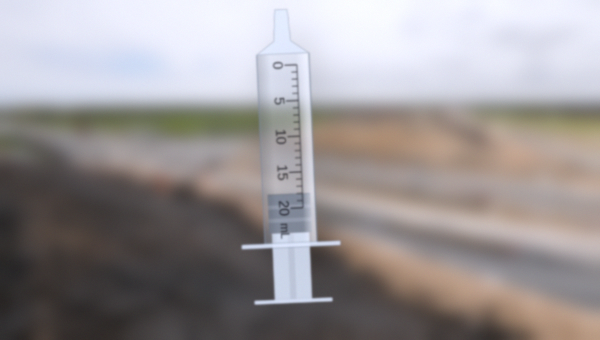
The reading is mL 18
